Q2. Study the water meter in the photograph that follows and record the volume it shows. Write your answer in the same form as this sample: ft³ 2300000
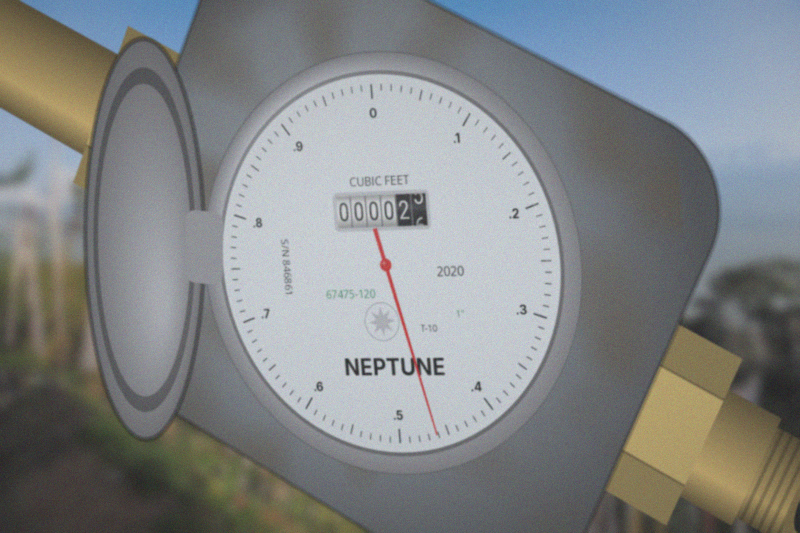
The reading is ft³ 25.46
